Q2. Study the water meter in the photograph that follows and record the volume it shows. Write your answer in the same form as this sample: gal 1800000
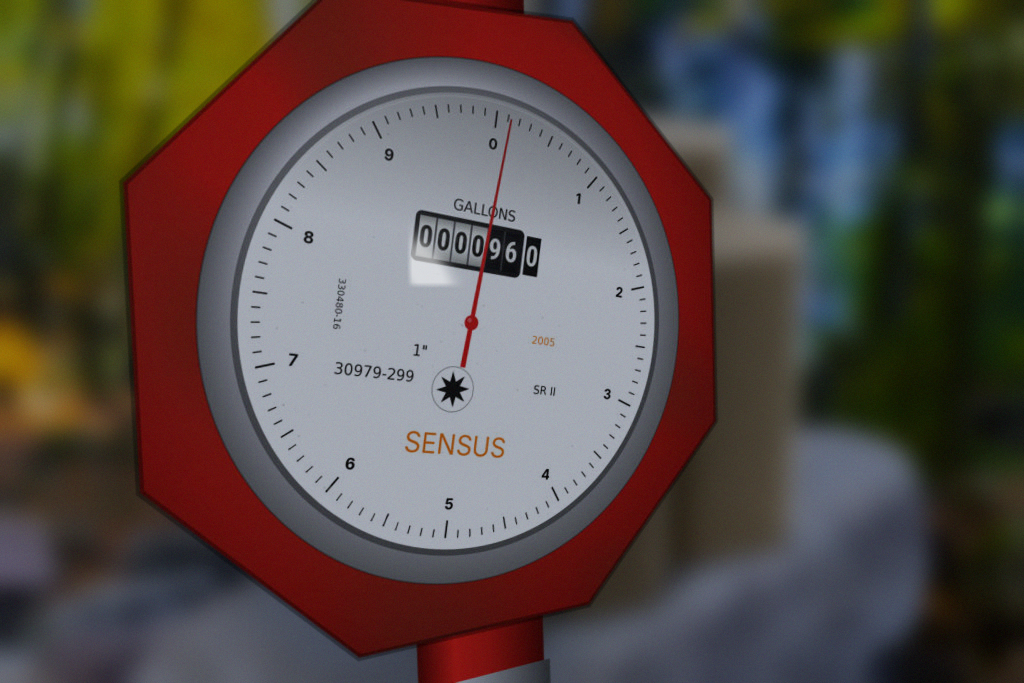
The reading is gal 960.1
